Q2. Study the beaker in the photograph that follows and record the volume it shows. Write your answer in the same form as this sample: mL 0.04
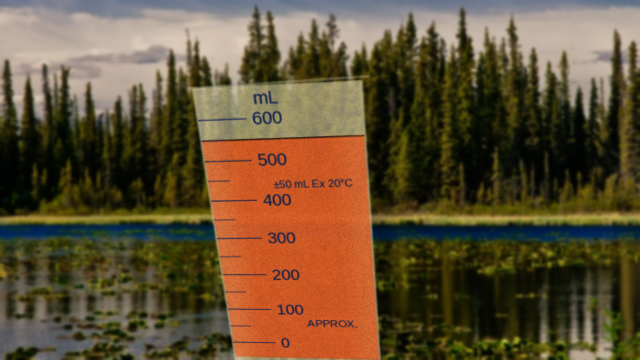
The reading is mL 550
